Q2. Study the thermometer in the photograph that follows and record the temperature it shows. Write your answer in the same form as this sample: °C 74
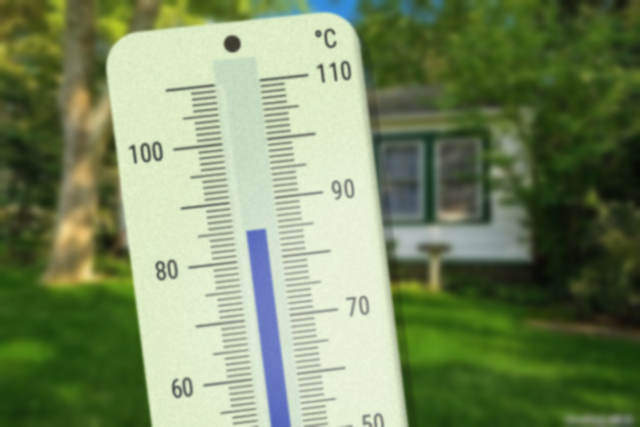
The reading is °C 85
